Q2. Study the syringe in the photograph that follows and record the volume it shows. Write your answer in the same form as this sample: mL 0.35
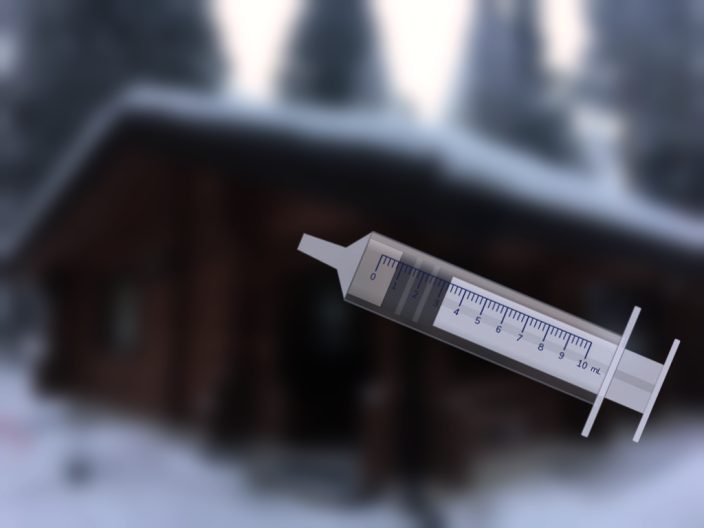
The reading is mL 0.8
